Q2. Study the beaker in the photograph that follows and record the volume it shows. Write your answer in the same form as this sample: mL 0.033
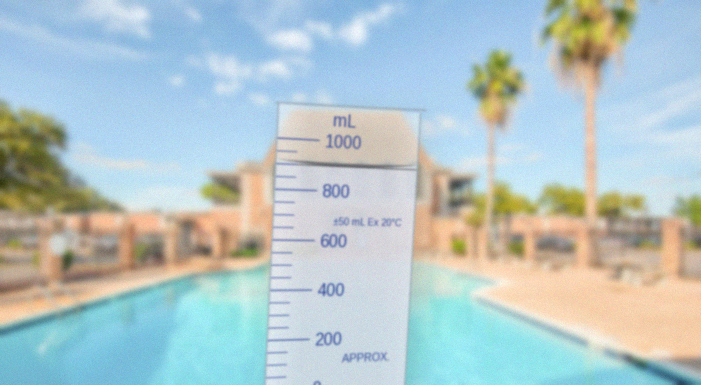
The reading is mL 900
